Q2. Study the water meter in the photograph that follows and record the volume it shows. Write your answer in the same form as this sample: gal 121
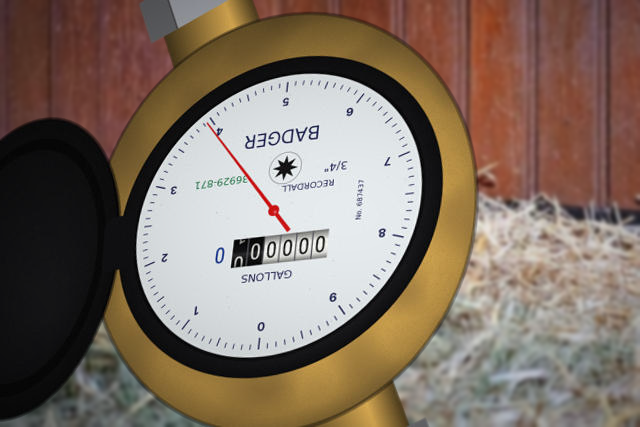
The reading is gal 3.9
